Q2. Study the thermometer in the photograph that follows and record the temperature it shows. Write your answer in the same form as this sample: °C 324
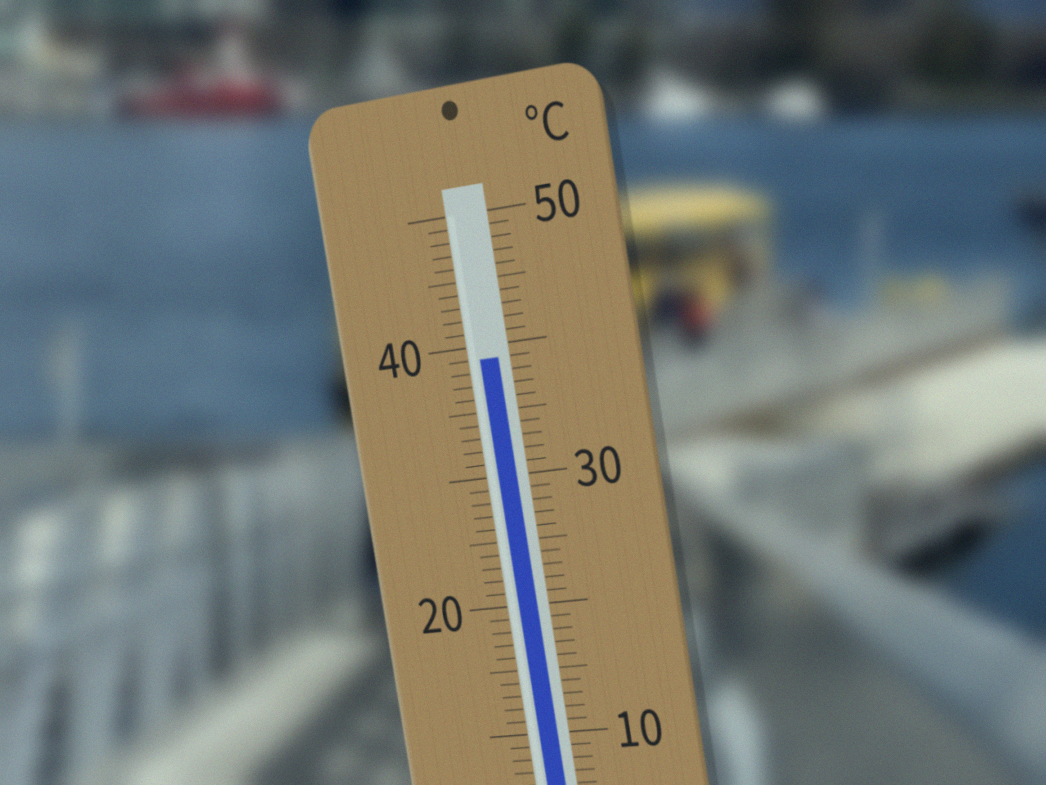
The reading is °C 39
